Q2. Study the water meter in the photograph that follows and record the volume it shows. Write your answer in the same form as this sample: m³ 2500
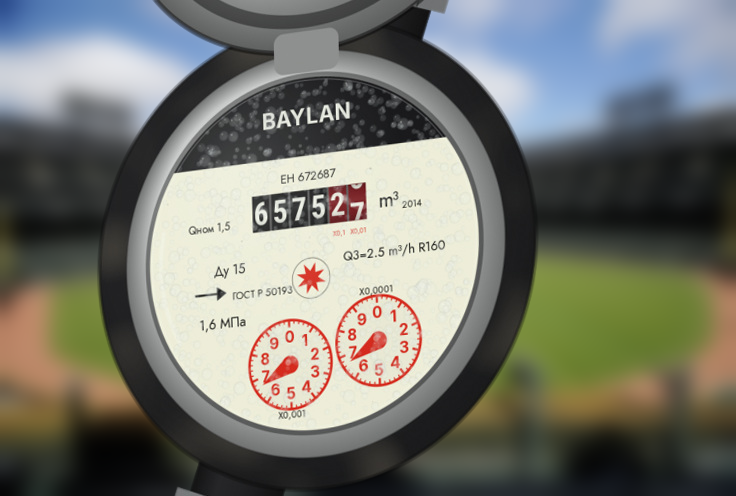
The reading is m³ 6575.2666
